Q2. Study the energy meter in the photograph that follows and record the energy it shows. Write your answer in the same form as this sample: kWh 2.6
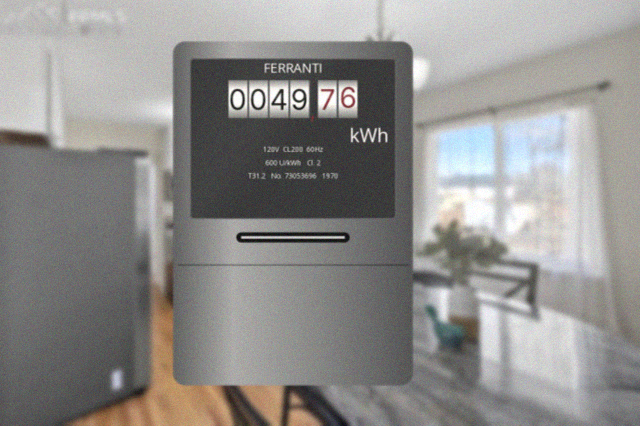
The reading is kWh 49.76
